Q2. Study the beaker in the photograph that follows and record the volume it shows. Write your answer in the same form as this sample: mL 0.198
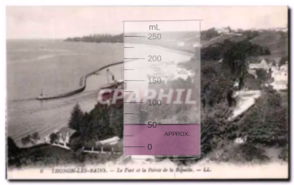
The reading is mL 50
